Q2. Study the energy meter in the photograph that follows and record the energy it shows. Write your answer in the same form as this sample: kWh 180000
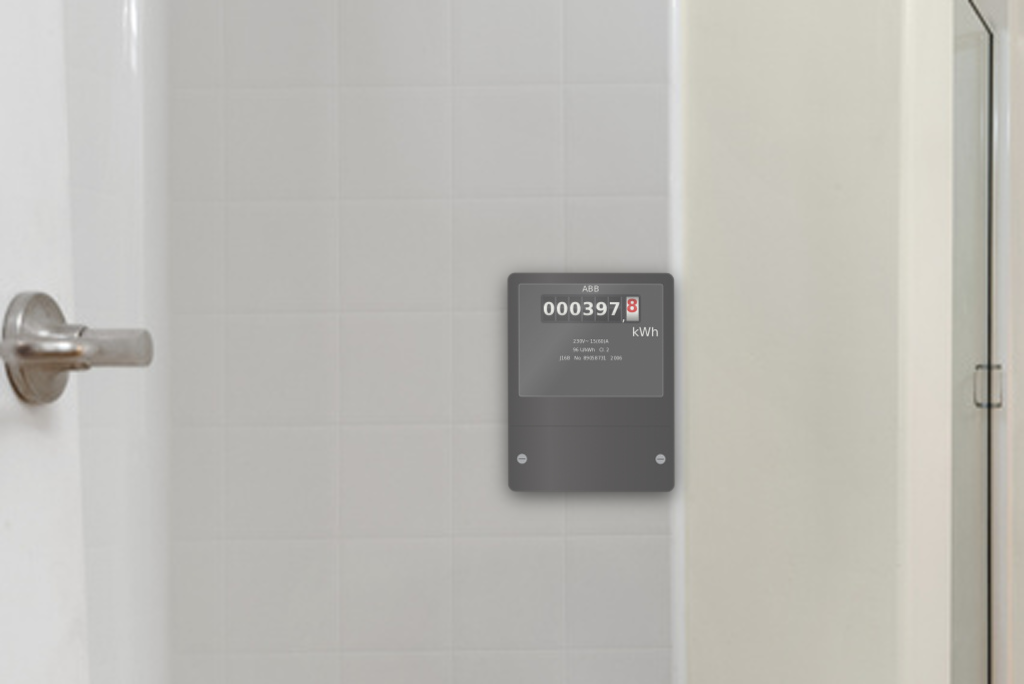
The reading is kWh 397.8
